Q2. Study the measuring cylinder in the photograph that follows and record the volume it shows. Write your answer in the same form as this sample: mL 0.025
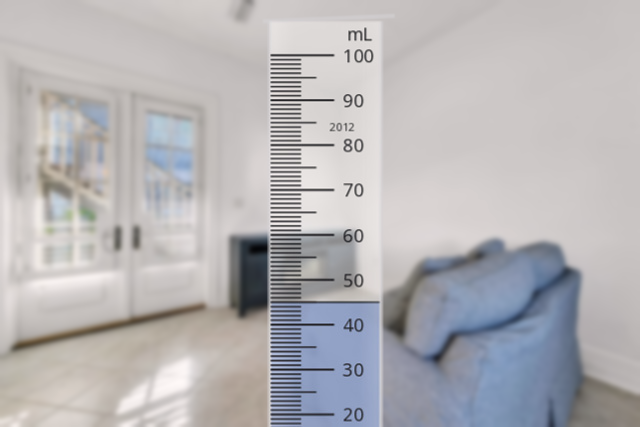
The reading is mL 45
